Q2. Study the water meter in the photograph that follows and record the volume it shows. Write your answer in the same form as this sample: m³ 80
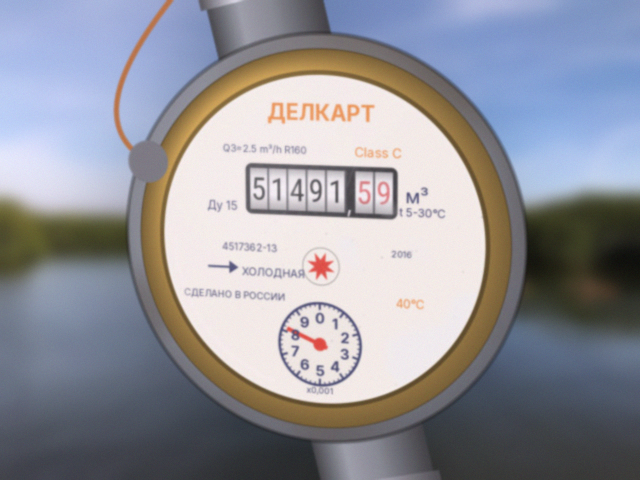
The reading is m³ 51491.598
